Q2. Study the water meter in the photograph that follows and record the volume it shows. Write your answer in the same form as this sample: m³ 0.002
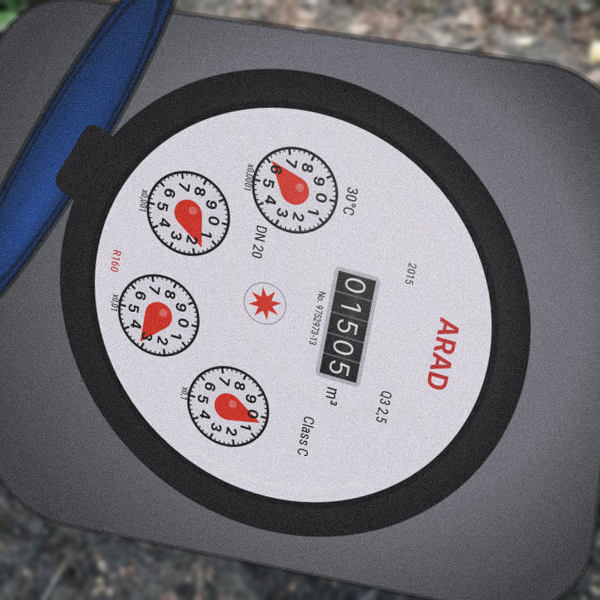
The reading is m³ 1505.0316
